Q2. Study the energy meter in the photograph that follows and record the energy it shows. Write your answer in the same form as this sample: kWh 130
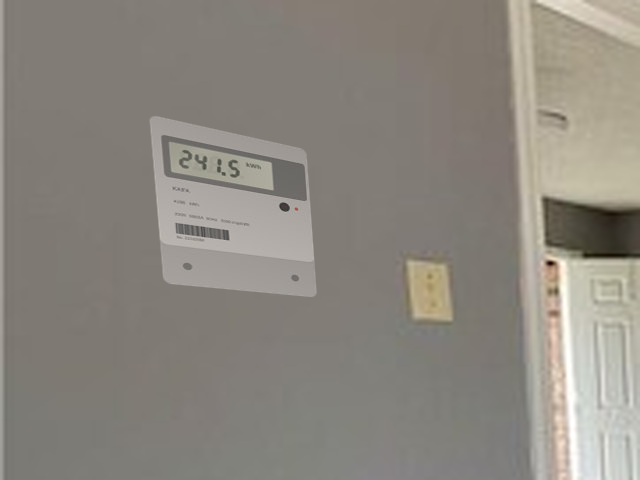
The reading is kWh 241.5
